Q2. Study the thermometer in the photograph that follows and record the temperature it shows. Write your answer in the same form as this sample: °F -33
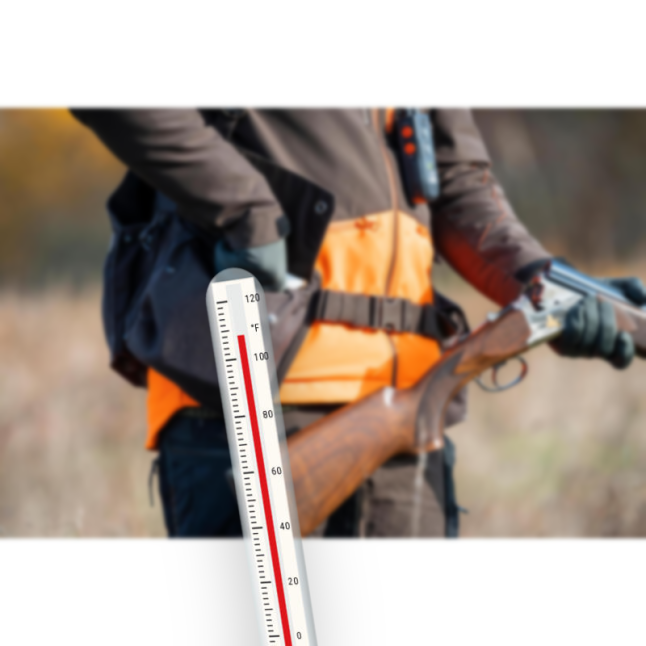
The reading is °F 108
